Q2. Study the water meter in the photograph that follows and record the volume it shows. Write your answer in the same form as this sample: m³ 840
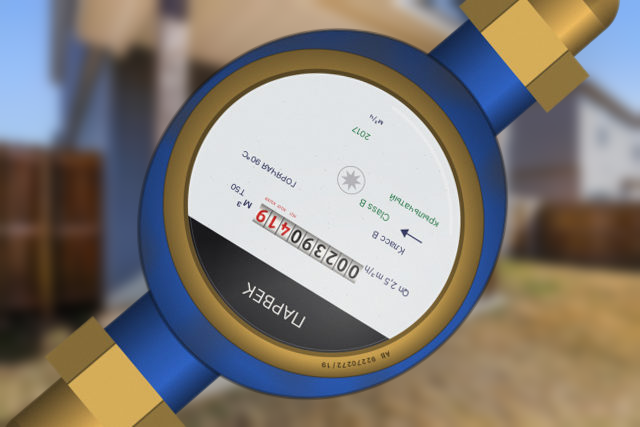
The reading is m³ 2390.419
